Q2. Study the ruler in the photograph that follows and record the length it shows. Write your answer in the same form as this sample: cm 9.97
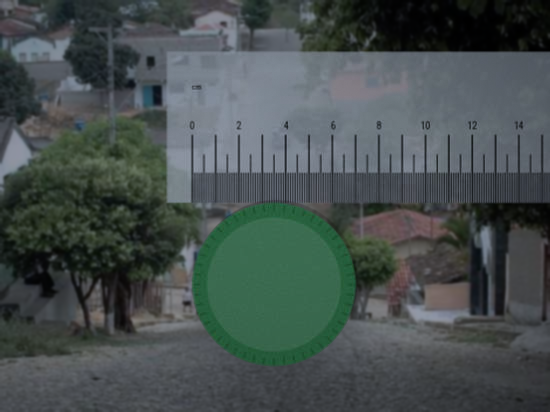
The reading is cm 7
